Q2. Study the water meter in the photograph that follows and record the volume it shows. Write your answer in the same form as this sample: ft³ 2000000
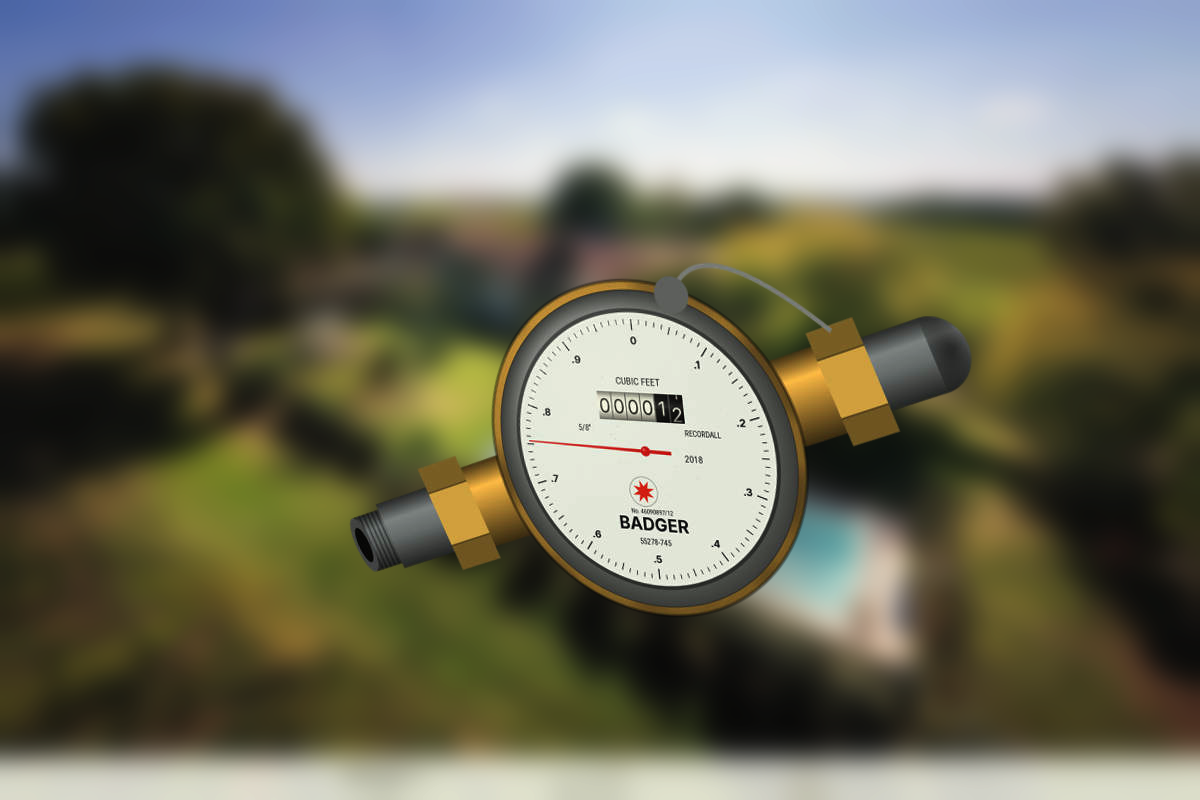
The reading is ft³ 11.75
